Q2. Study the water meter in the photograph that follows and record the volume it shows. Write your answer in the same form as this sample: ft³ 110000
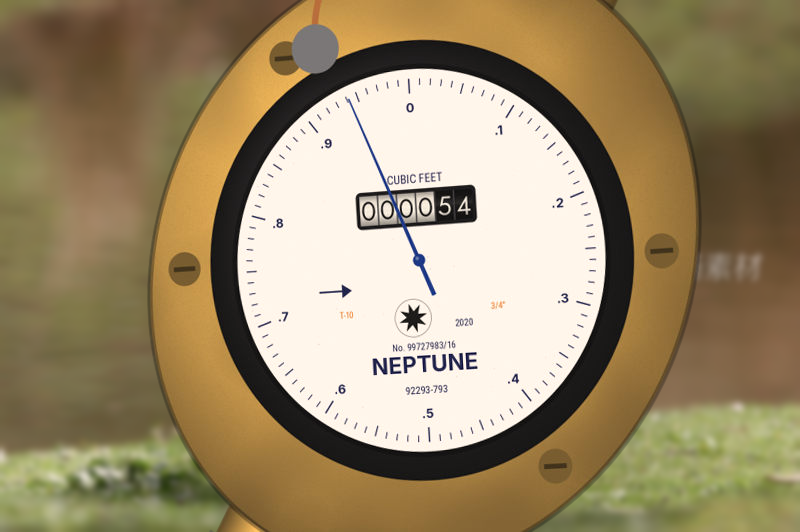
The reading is ft³ 53.94
